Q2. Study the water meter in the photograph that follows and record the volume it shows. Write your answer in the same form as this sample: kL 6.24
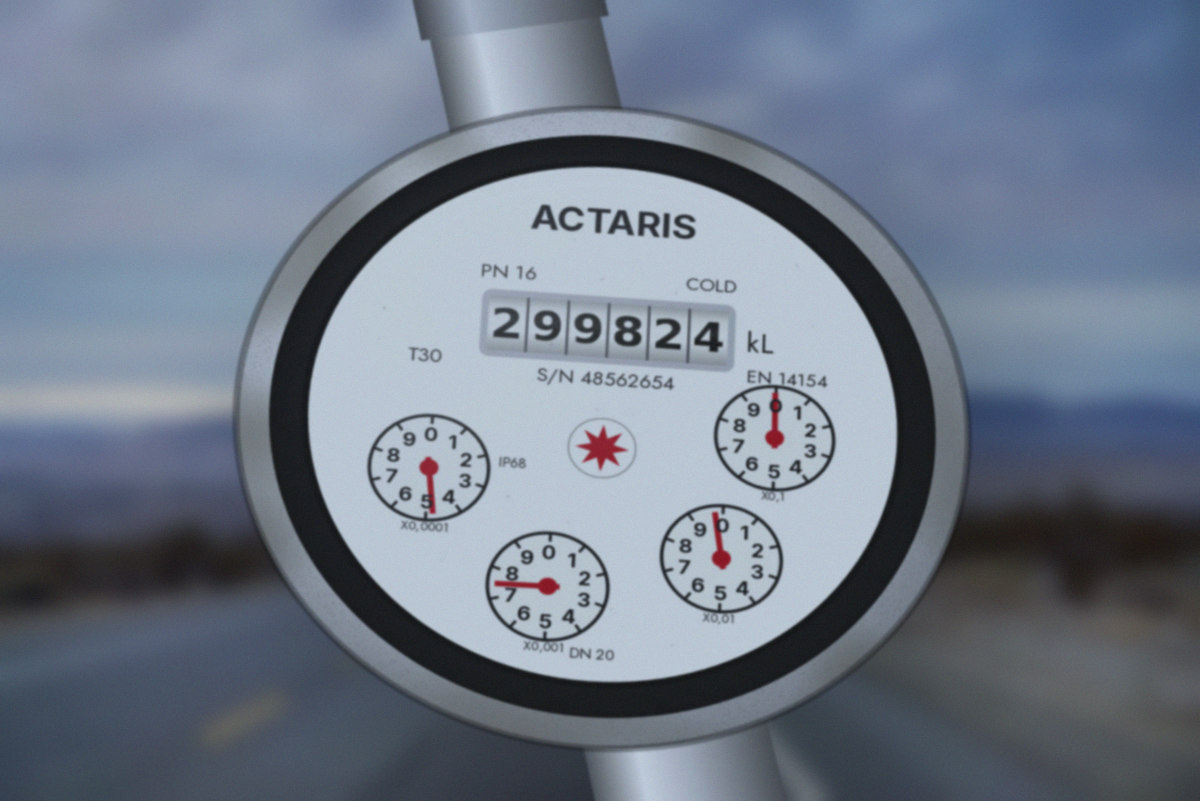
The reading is kL 299823.9974
